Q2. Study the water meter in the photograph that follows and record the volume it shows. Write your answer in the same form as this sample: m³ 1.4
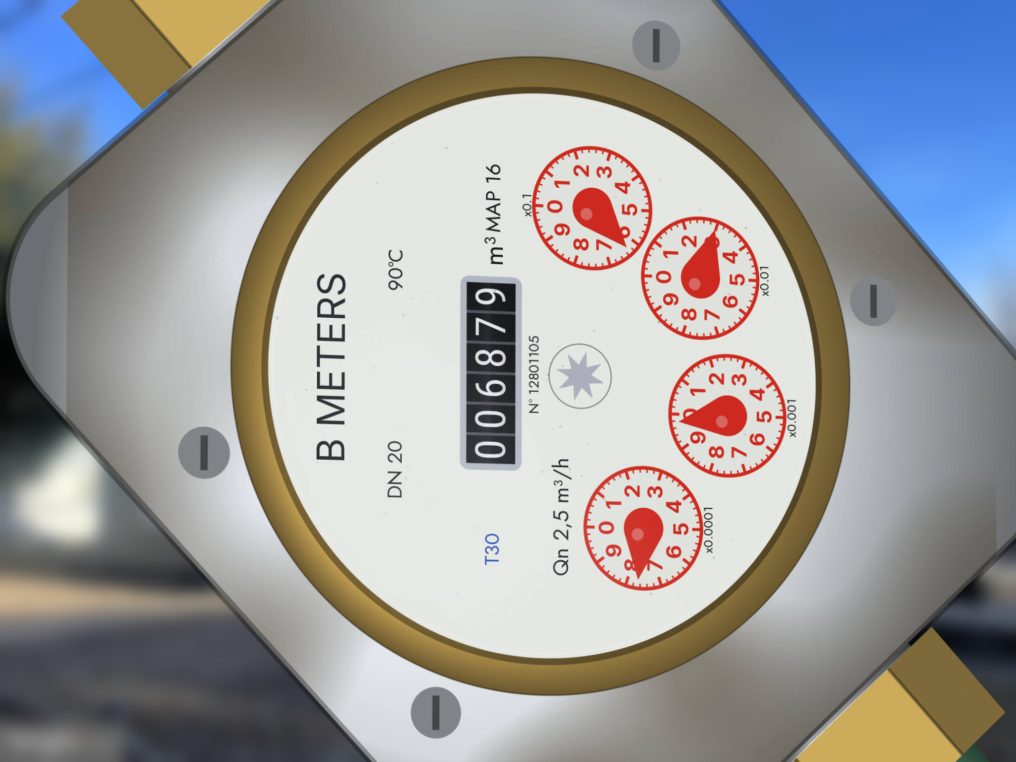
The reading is m³ 6879.6297
